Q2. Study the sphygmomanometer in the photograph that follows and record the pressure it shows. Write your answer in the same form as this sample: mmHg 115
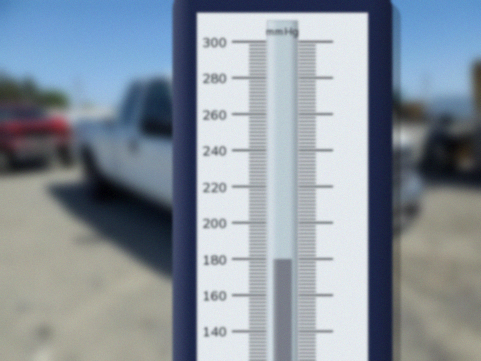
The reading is mmHg 180
